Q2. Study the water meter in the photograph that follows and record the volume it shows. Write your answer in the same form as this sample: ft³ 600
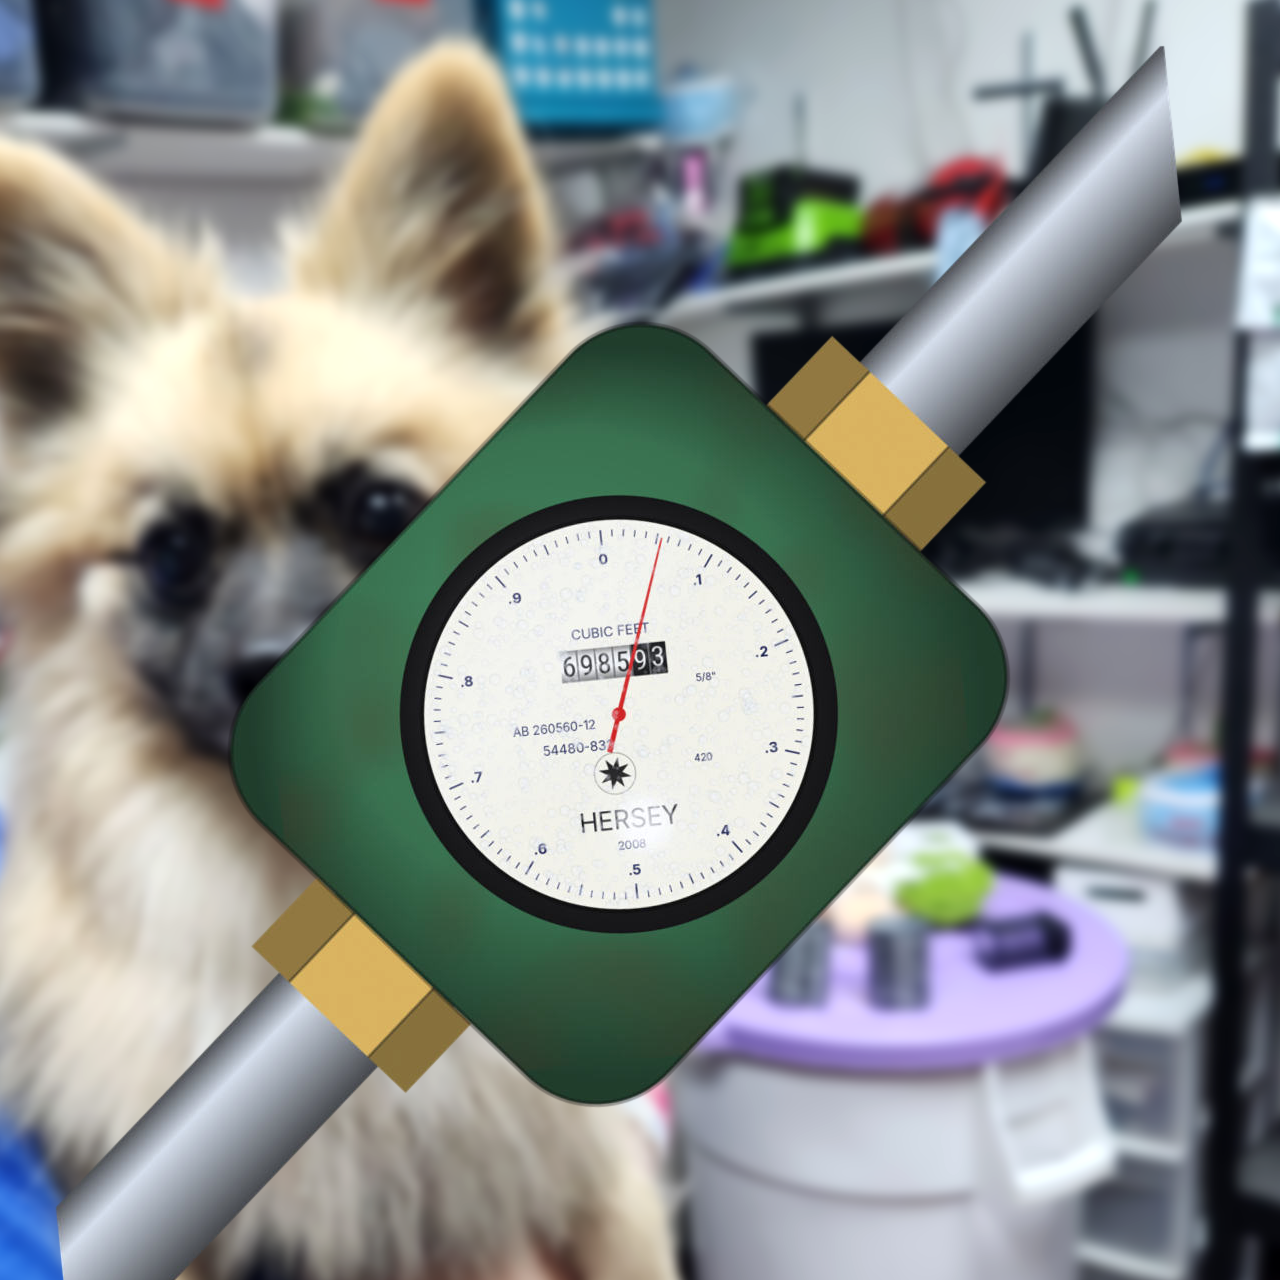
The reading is ft³ 698593.05
